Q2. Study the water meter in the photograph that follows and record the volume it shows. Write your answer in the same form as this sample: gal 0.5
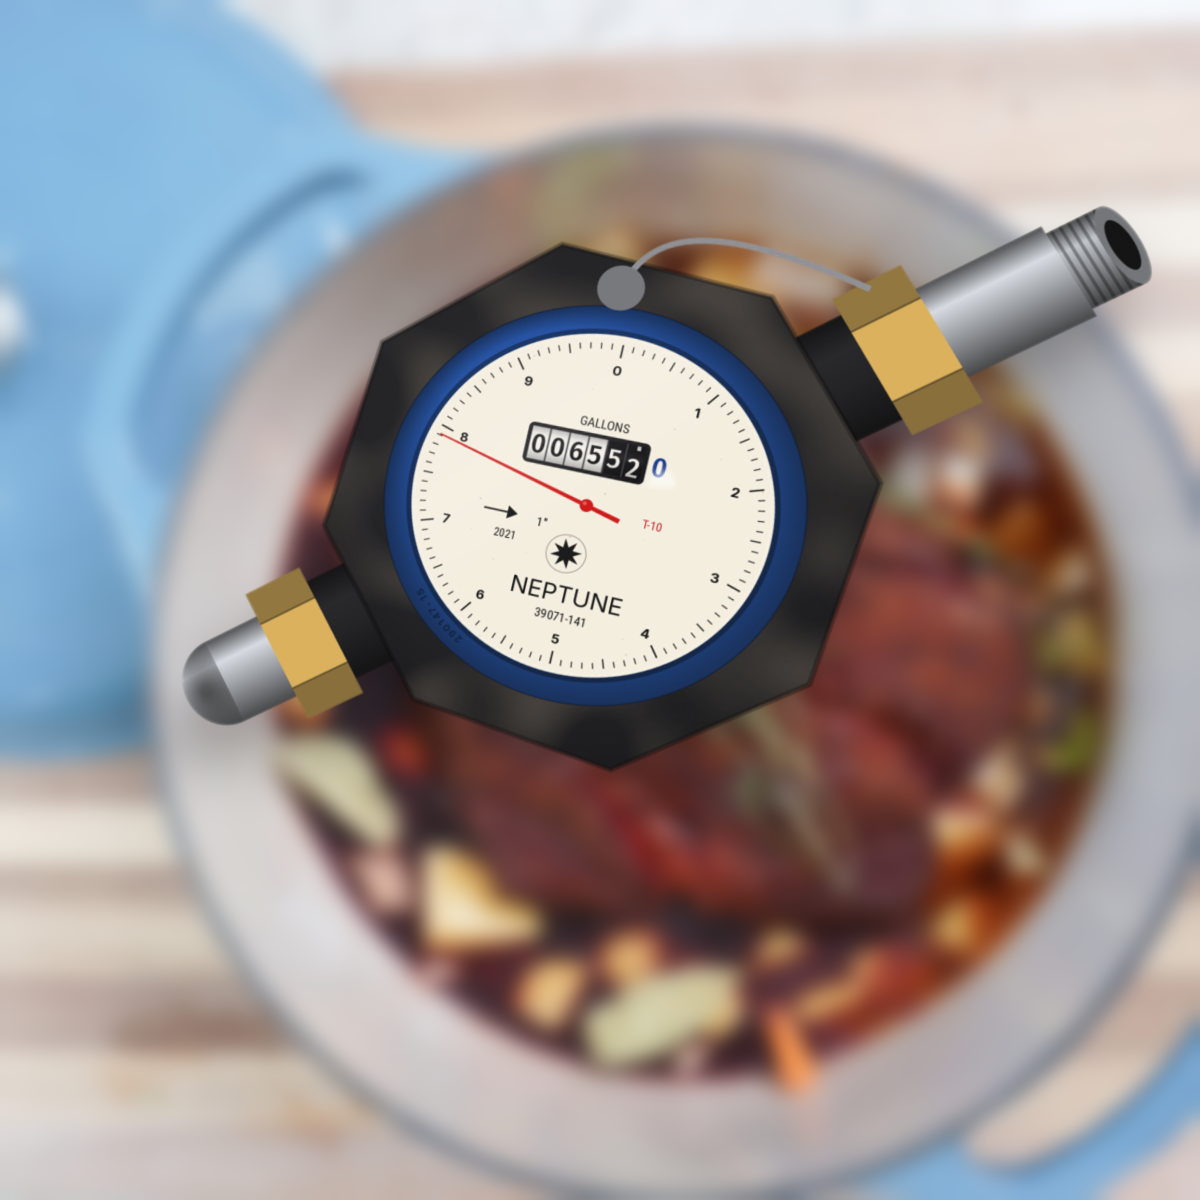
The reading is gal 65517.9
